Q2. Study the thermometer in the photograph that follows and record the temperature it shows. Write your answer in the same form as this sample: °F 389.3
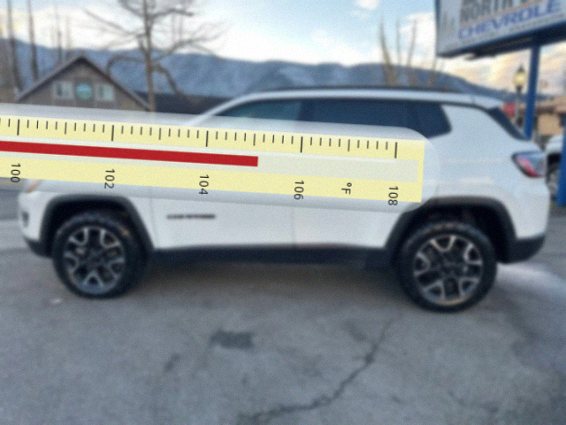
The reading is °F 105.1
